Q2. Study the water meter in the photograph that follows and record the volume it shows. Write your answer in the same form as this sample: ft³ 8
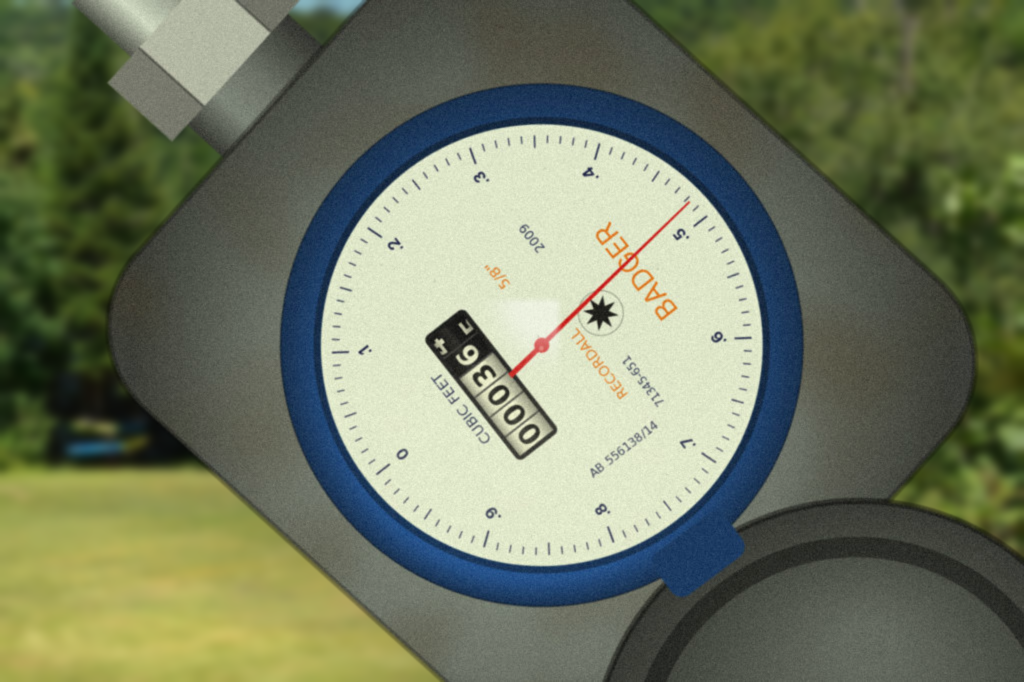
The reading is ft³ 364.48
